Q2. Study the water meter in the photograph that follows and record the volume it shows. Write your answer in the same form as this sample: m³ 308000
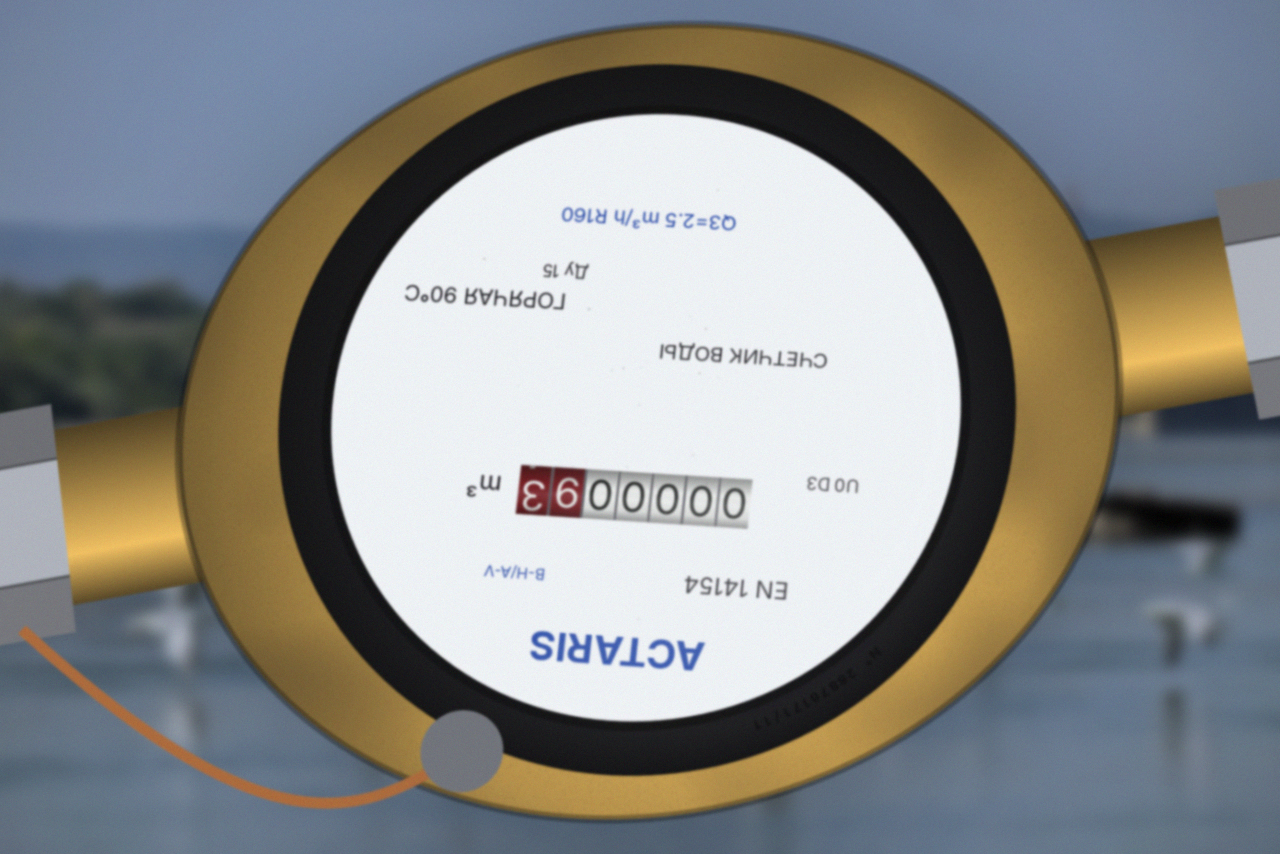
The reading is m³ 0.93
